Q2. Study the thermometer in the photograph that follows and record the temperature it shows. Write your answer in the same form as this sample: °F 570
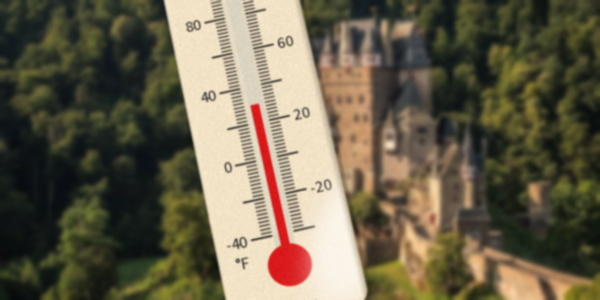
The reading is °F 30
